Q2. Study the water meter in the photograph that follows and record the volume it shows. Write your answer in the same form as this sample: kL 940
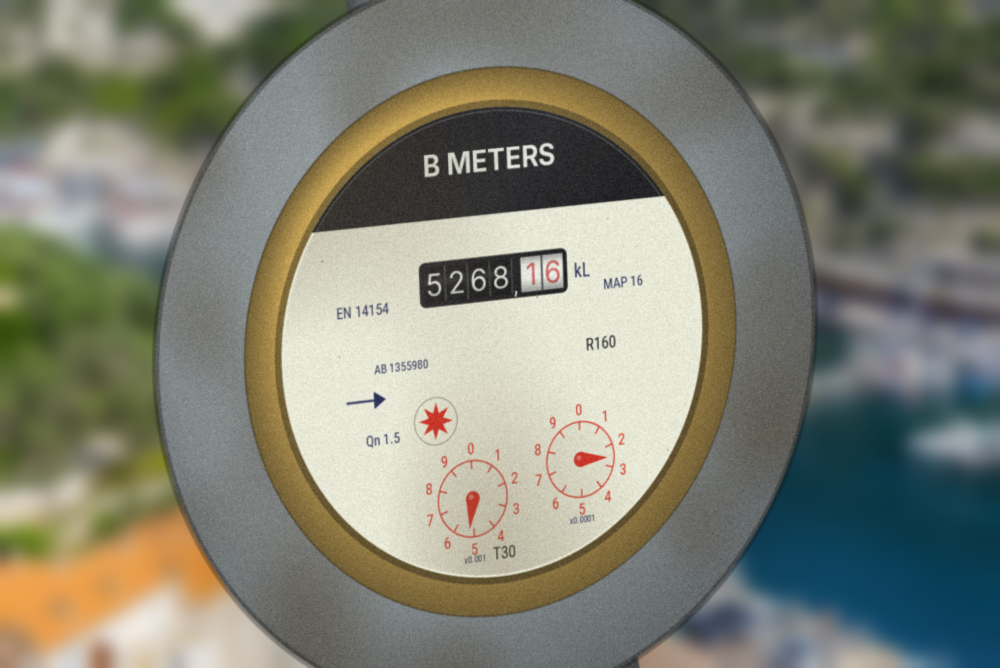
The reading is kL 5268.1652
